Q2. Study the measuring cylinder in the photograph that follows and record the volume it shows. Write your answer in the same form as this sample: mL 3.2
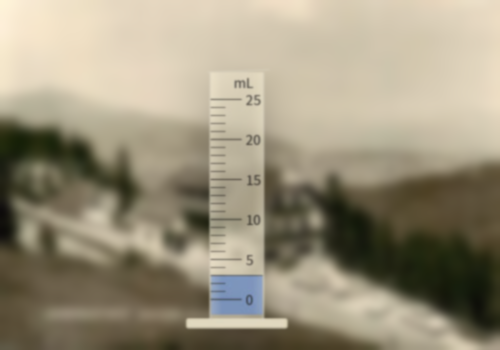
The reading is mL 3
